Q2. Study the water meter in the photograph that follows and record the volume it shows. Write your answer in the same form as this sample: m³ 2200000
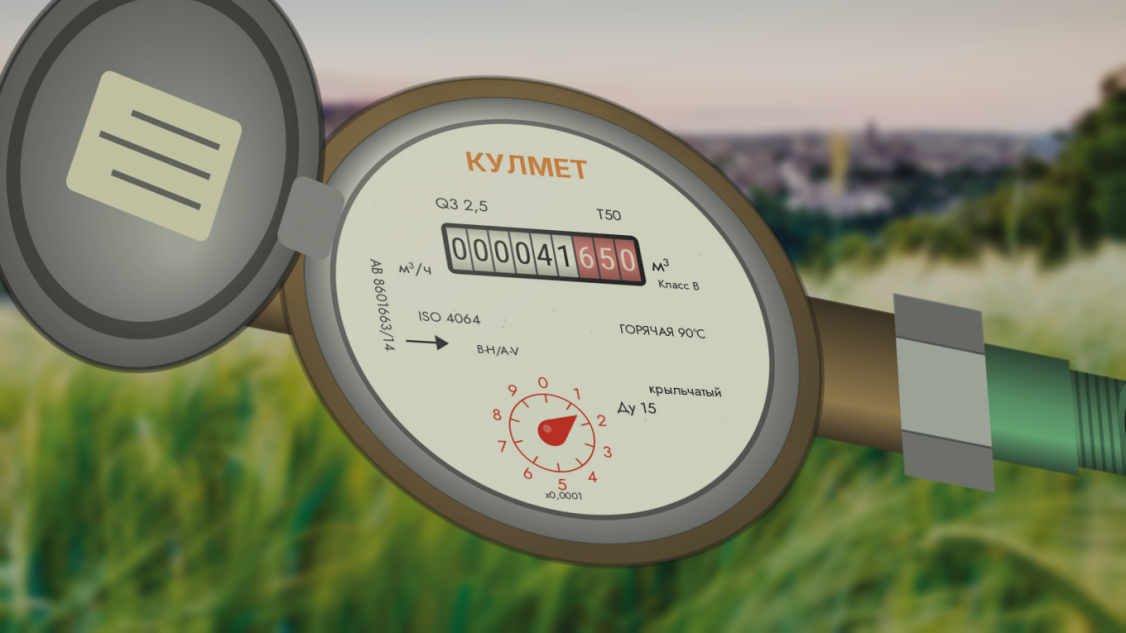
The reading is m³ 41.6501
